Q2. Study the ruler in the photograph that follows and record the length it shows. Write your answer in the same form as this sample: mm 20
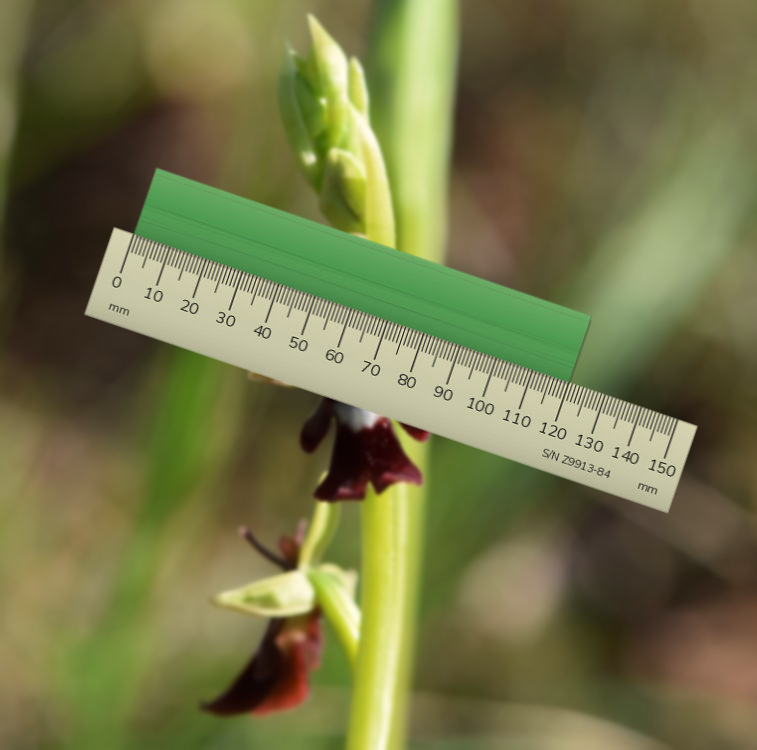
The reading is mm 120
